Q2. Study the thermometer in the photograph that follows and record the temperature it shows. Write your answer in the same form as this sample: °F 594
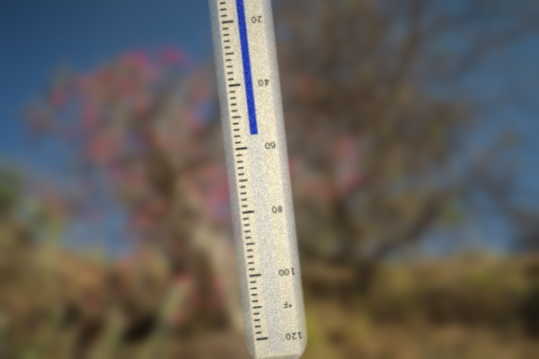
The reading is °F 56
